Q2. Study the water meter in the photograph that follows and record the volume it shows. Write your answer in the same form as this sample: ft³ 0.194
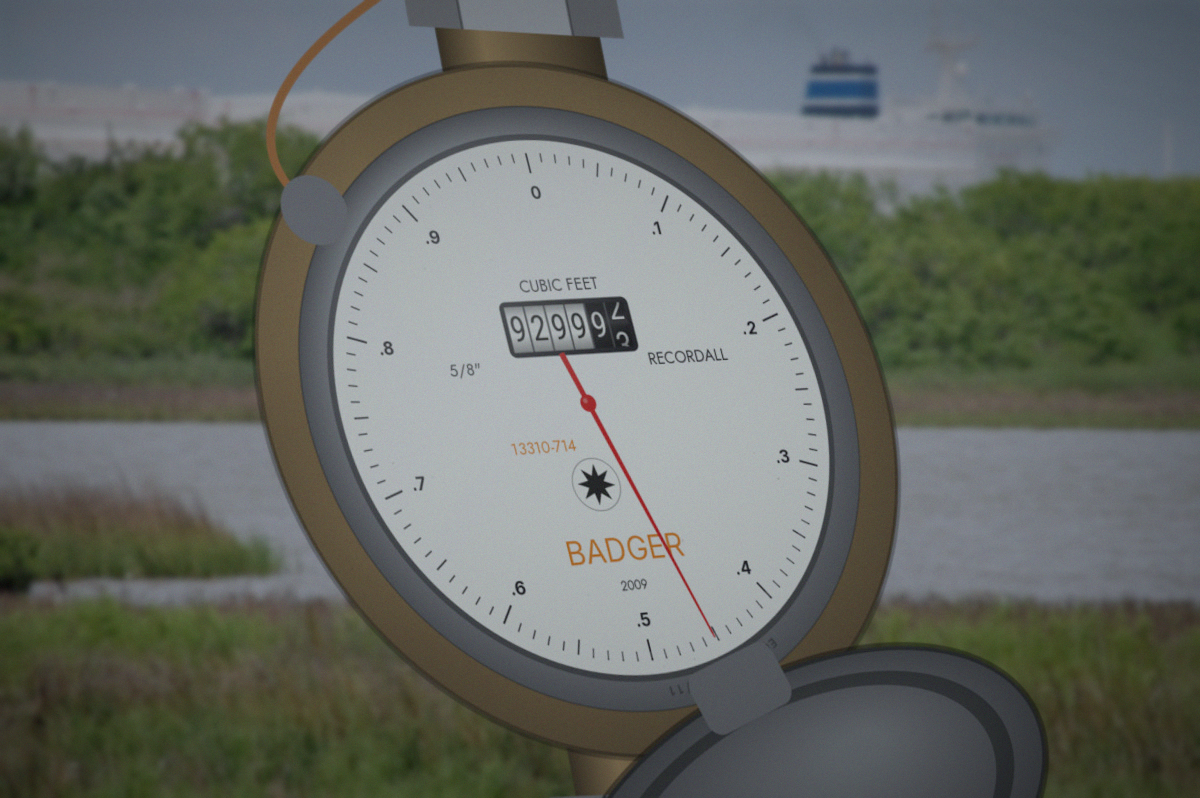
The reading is ft³ 929992.45
